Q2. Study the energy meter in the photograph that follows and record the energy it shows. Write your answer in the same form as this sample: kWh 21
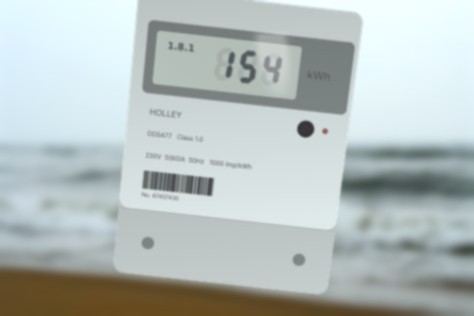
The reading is kWh 154
